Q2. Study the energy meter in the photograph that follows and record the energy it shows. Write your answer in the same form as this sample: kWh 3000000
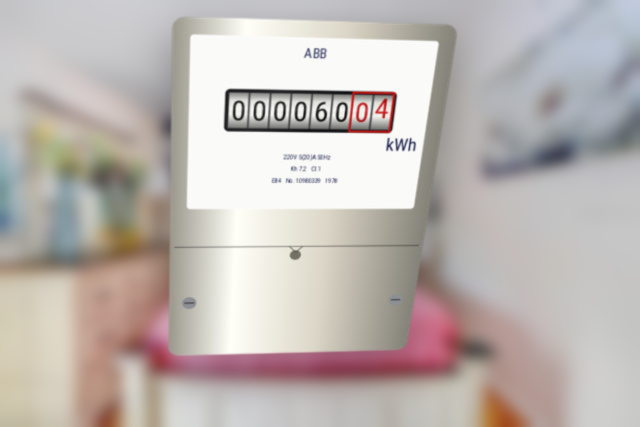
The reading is kWh 60.04
